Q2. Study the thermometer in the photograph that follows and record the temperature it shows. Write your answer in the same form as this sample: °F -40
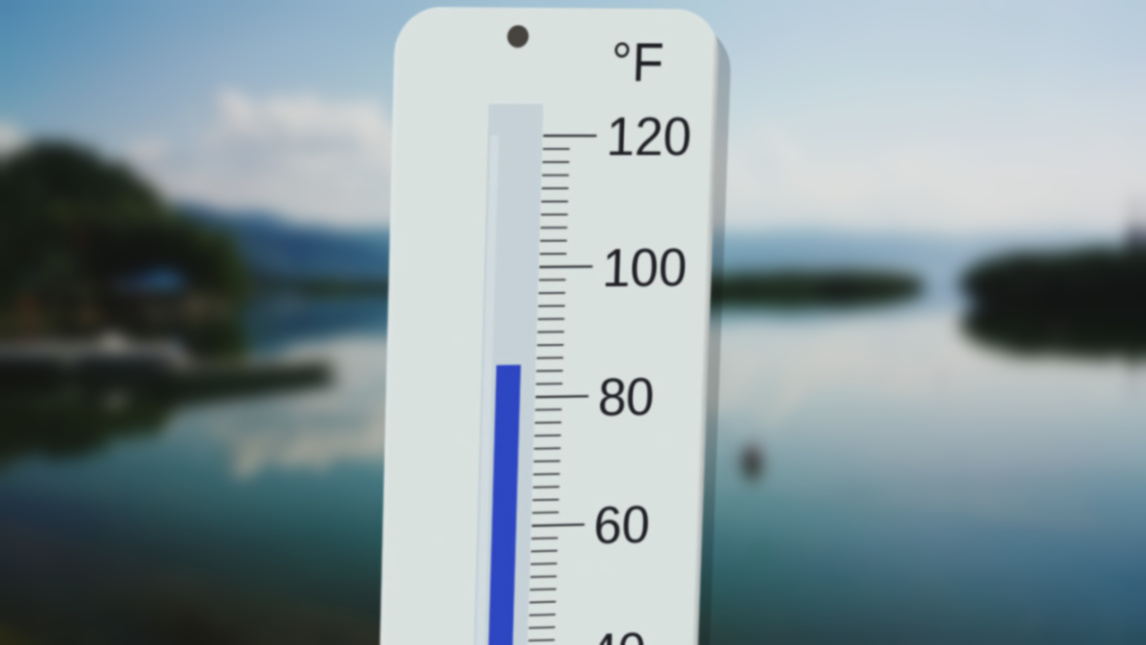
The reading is °F 85
